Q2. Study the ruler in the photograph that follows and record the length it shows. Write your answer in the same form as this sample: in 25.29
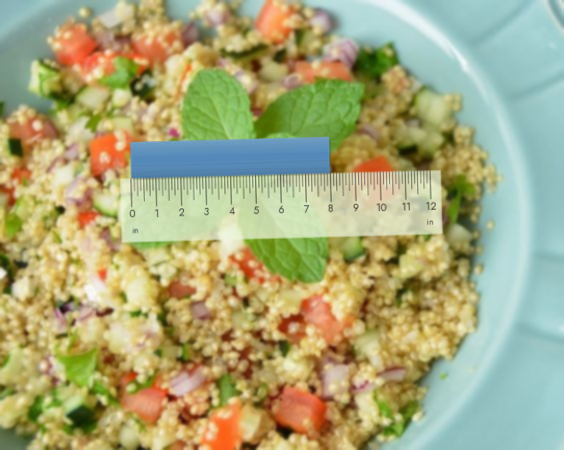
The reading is in 8
